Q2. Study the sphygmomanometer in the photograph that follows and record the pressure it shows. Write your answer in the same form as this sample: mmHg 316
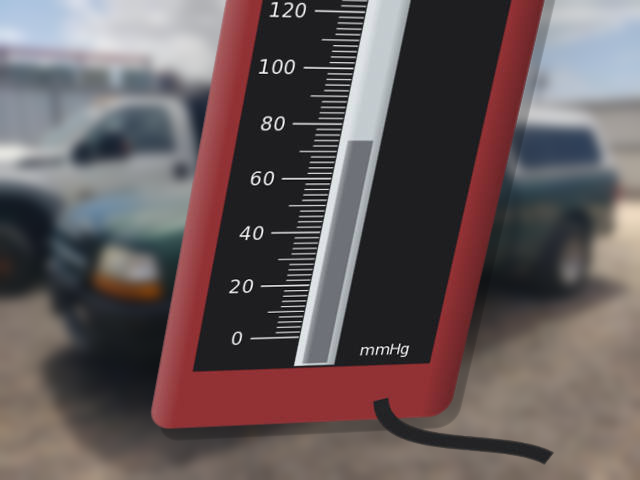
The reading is mmHg 74
